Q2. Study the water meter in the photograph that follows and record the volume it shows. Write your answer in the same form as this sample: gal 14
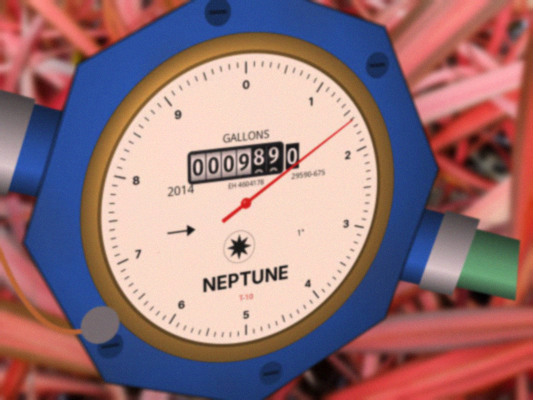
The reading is gal 9891.6
